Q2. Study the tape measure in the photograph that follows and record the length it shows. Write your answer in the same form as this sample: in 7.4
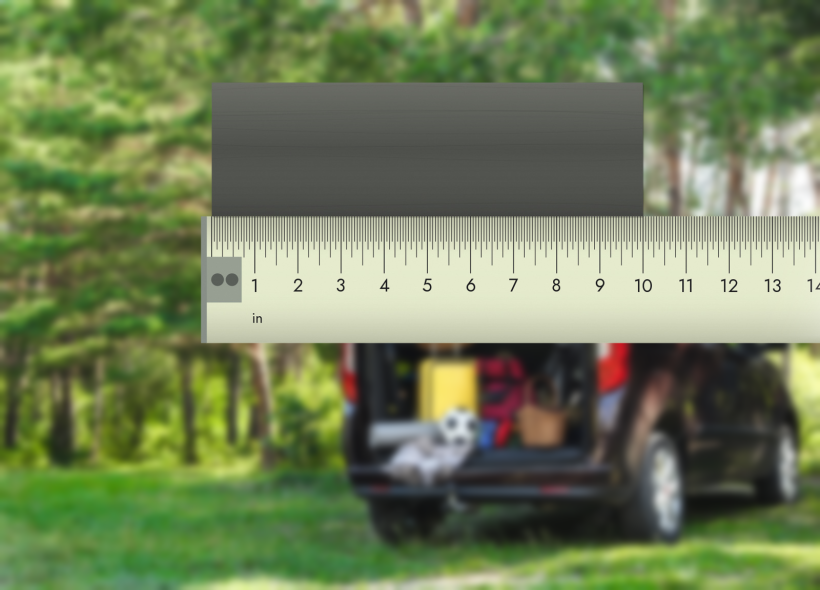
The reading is in 10
